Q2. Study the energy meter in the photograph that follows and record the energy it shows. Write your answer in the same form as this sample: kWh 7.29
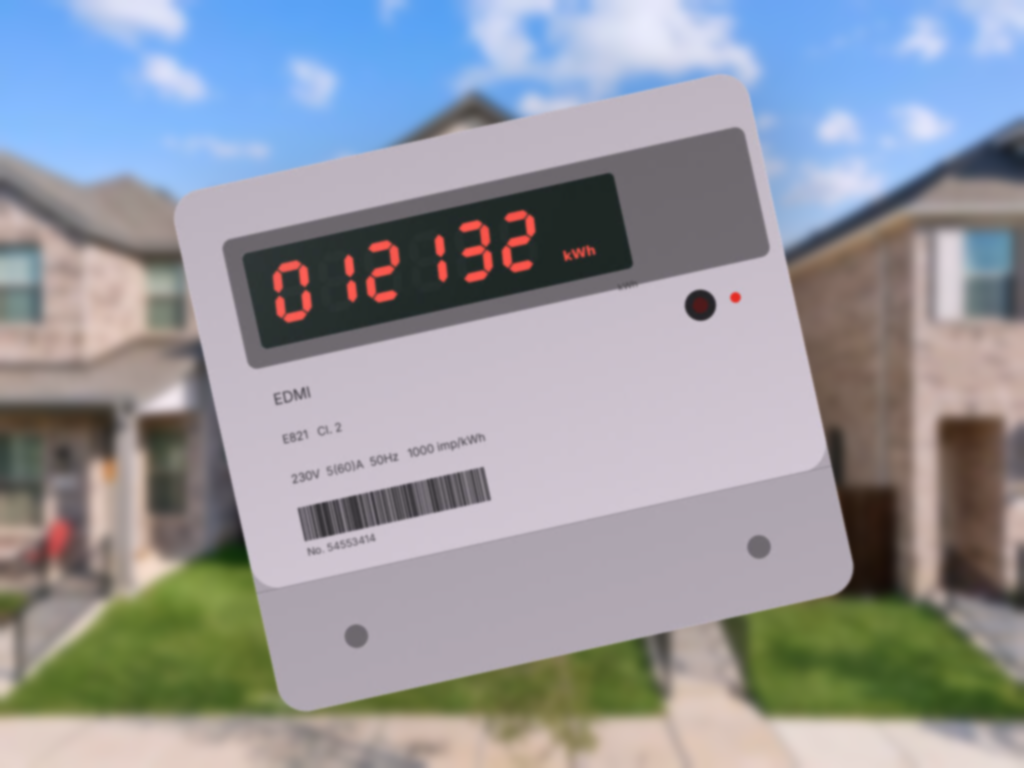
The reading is kWh 12132
